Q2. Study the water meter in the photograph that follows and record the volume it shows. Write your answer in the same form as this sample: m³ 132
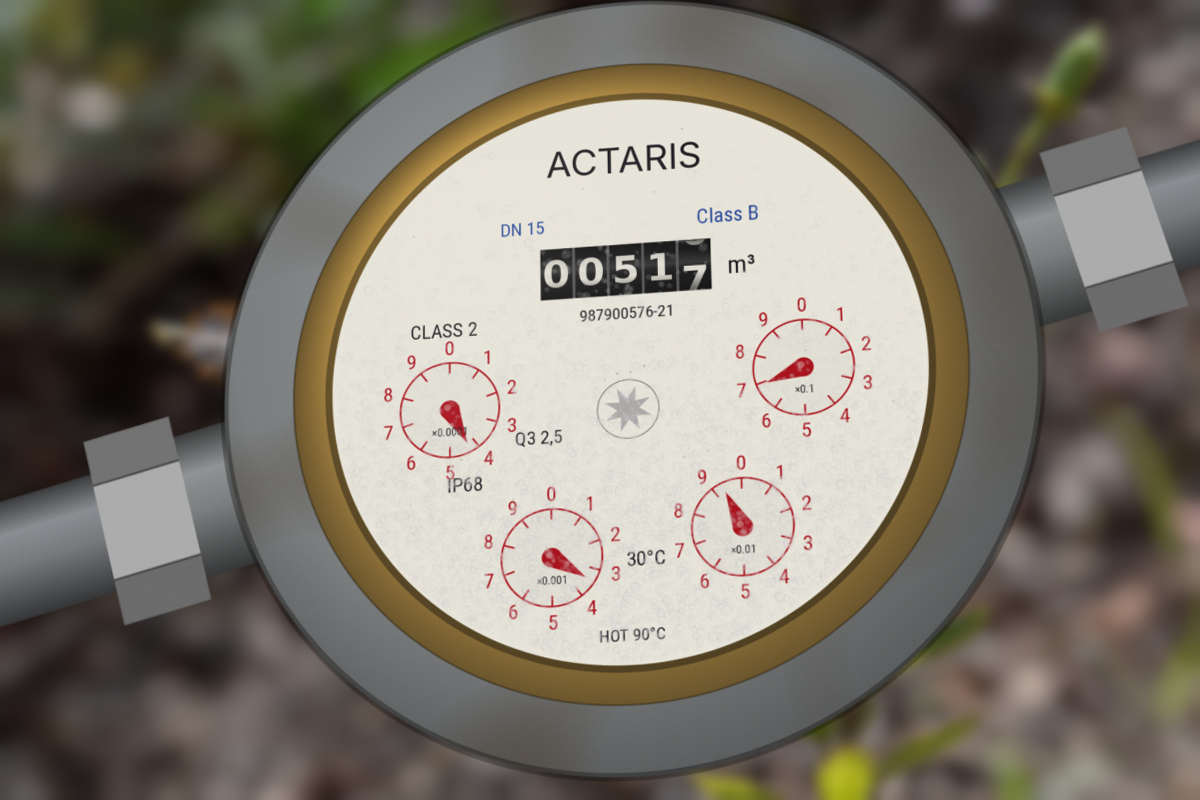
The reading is m³ 516.6934
